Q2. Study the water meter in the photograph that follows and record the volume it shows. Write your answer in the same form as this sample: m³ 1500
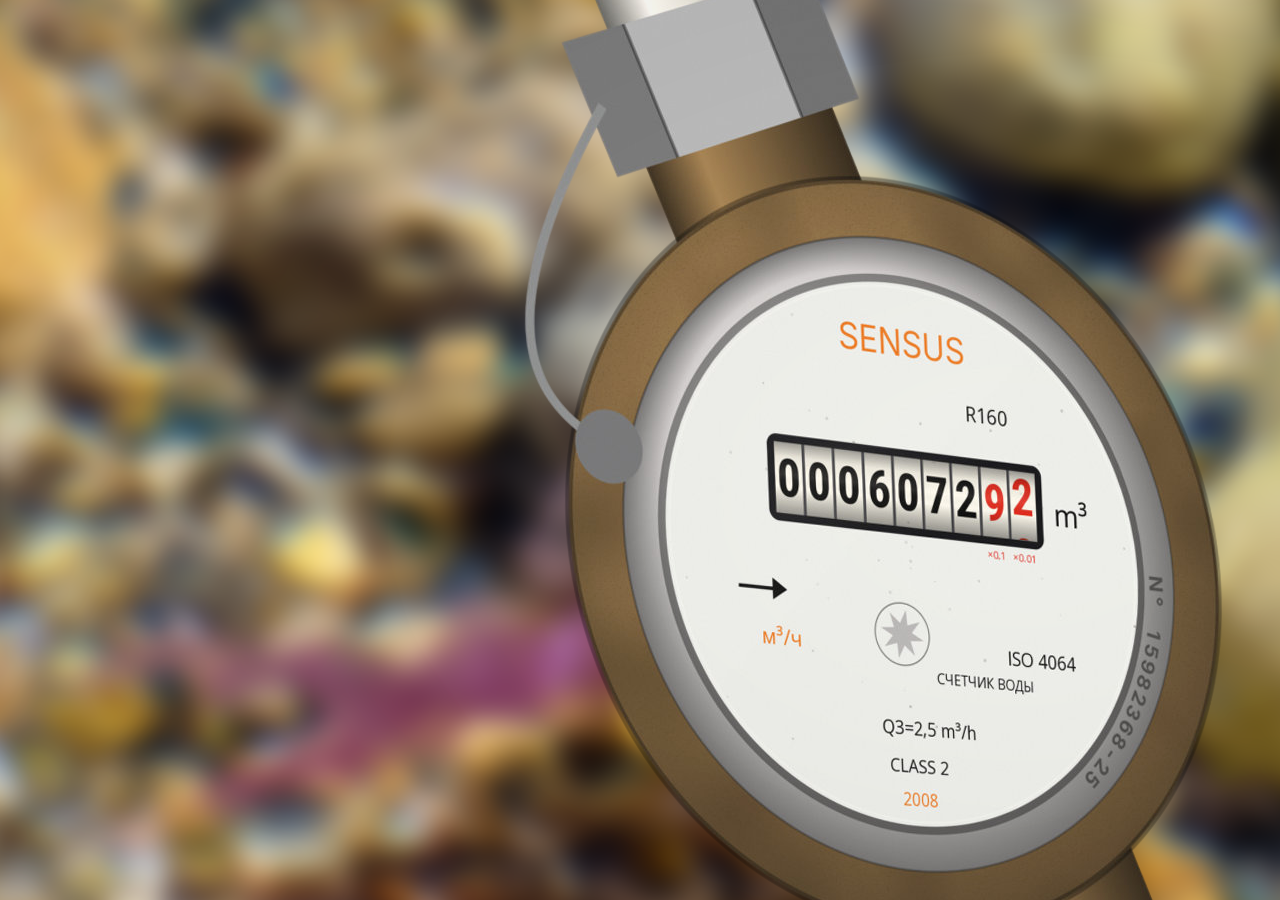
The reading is m³ 6072.92
